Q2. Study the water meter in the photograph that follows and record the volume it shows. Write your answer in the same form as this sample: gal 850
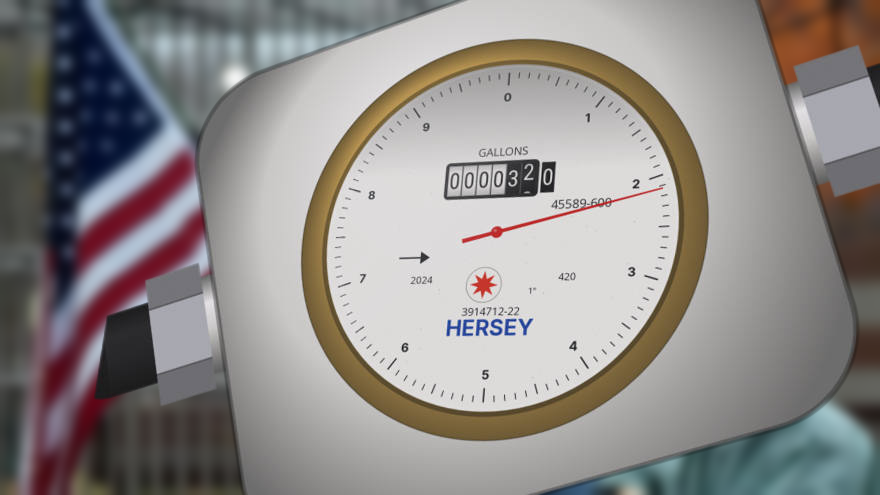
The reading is gal 322.1
